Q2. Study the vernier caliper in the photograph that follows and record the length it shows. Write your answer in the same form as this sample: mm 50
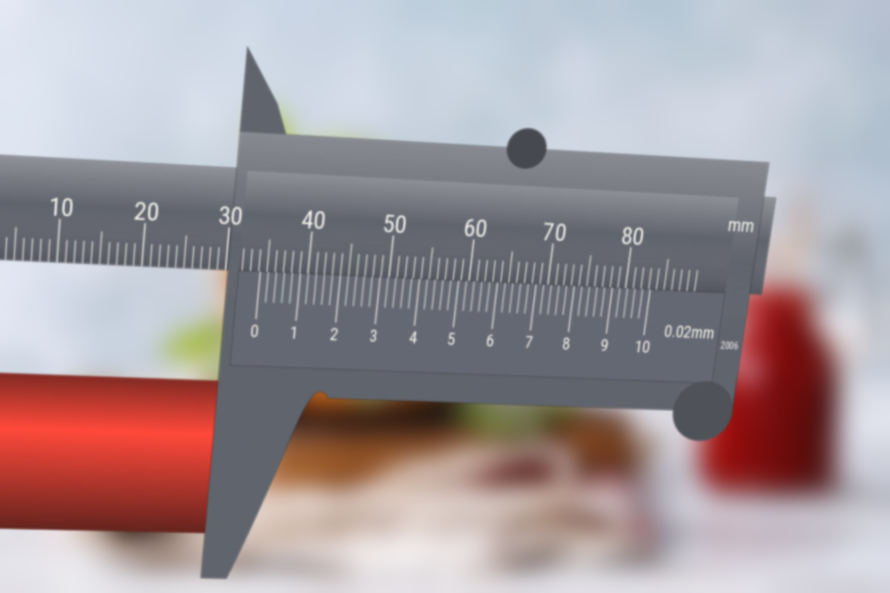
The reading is mm 34.2
